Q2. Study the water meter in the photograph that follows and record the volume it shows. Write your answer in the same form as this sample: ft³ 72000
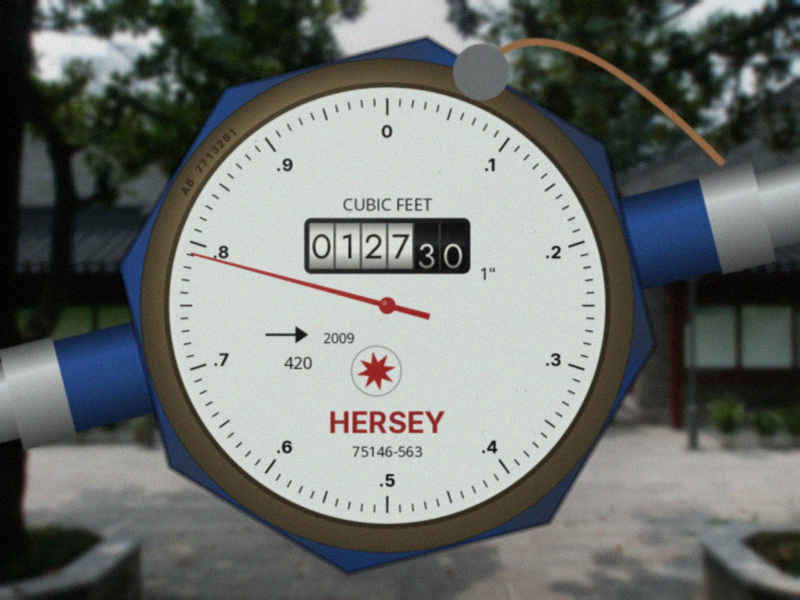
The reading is ft³ 12729.79
